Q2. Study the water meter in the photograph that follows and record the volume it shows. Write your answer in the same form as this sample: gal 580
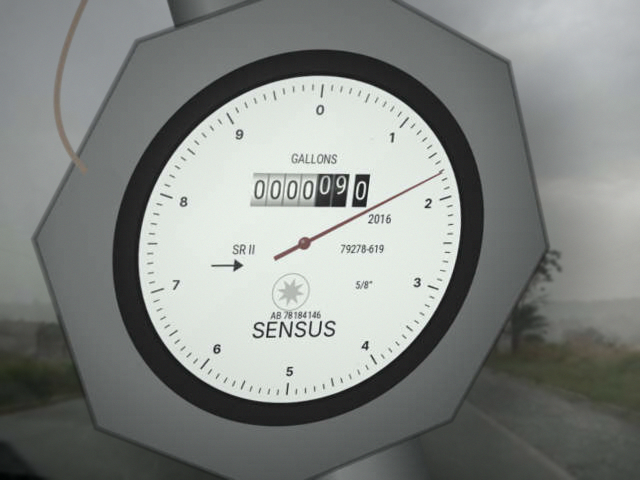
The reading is gal 91.7
